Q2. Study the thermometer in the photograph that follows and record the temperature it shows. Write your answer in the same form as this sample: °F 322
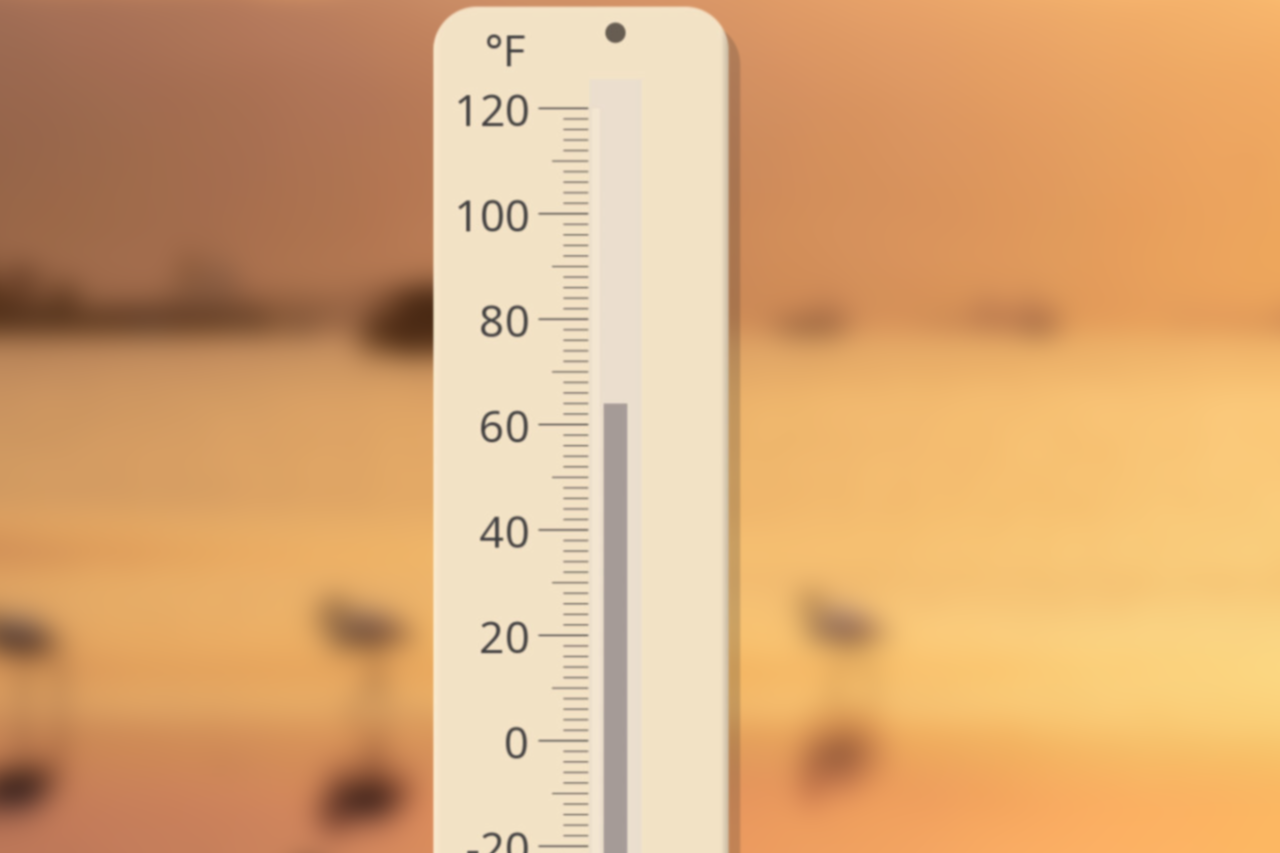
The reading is °F 64
